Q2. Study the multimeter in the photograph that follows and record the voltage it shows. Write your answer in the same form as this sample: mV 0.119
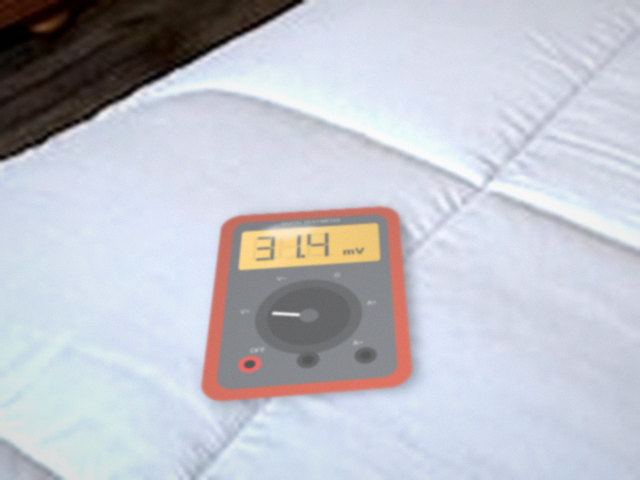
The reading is mV 31.4
